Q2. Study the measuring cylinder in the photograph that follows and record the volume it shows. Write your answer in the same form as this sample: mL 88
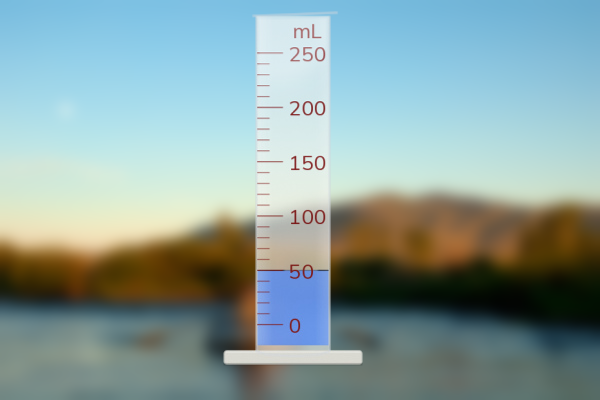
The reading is mL 50
